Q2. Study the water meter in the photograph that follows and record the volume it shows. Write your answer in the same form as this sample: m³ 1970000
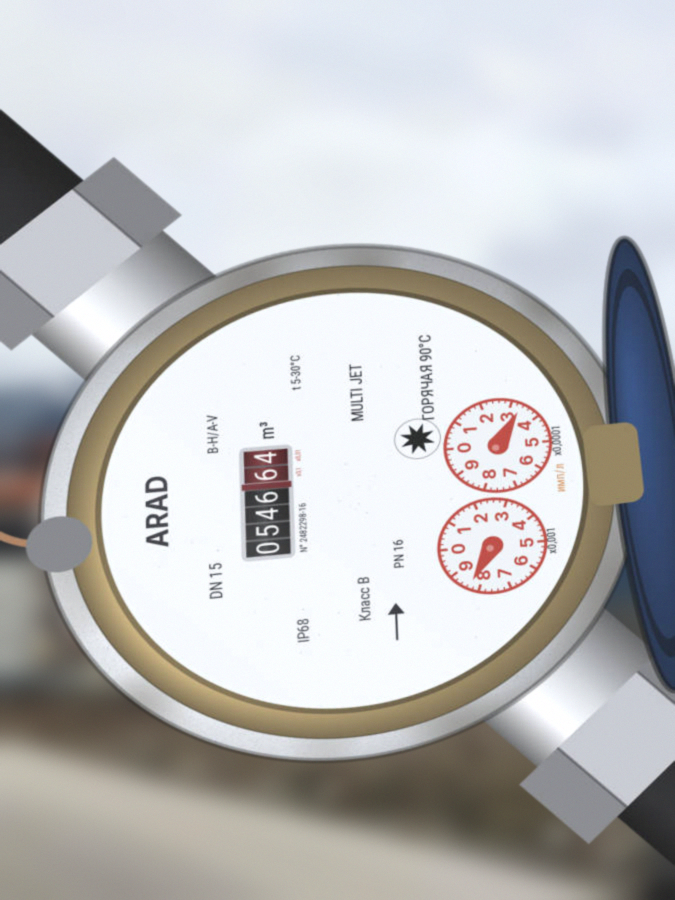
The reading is m³ 546.6483
